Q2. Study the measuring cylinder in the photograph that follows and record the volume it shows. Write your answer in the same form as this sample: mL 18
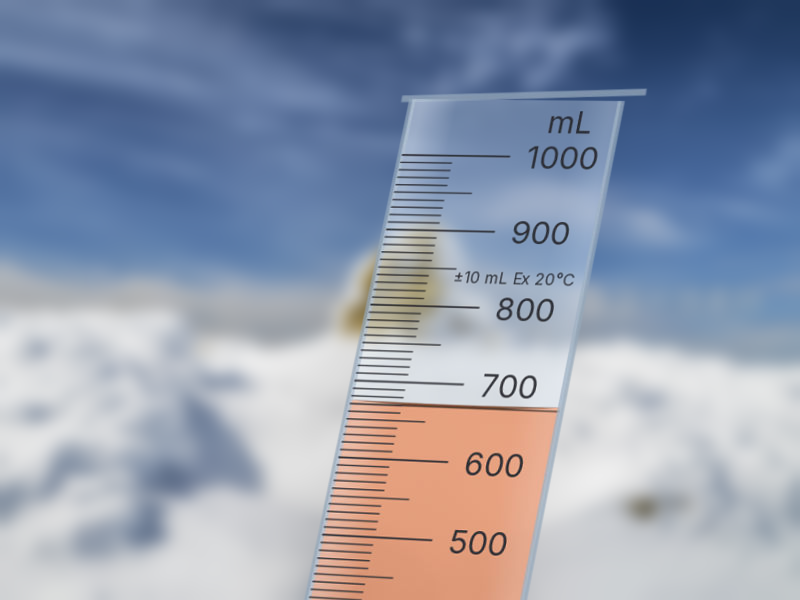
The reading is mL 670
